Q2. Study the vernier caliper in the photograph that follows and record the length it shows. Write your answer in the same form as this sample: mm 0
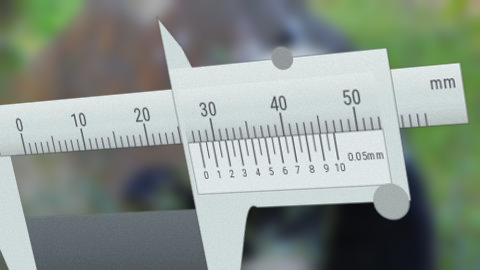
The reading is mm 27.8
